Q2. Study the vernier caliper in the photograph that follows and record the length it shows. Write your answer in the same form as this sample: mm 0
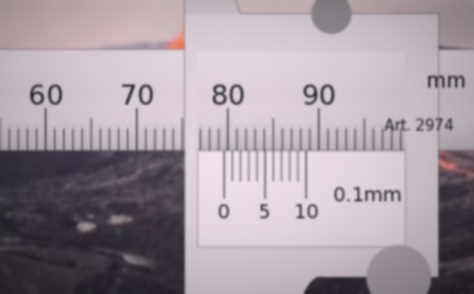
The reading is mm 79.6
